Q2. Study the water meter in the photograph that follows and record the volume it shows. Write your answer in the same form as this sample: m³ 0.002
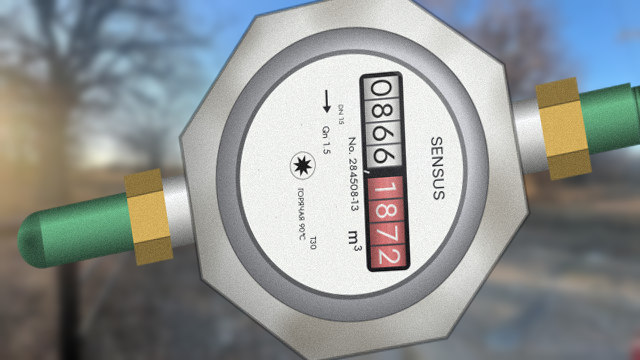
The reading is m³ 866.1872
